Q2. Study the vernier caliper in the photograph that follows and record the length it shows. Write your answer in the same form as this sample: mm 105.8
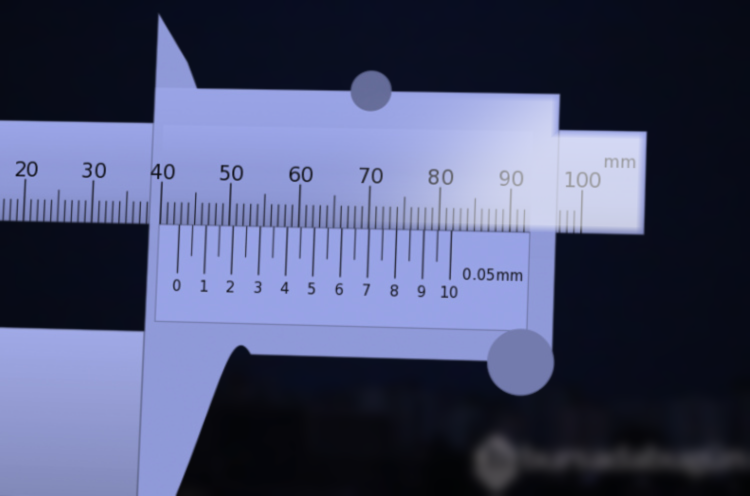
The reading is mm 42.8
